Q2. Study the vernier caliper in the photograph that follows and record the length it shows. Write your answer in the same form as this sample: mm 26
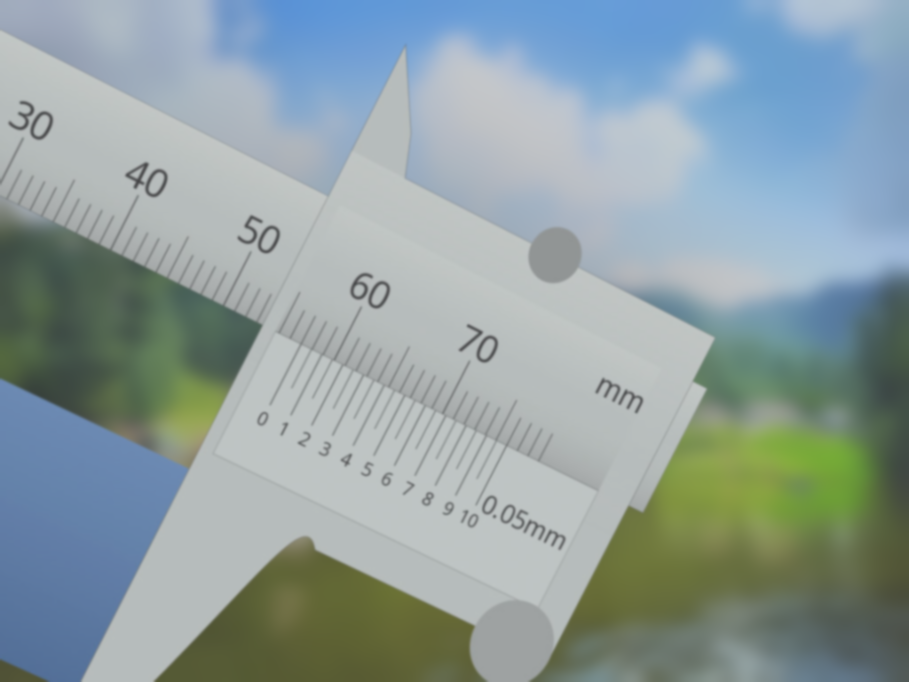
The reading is mm 57.0
